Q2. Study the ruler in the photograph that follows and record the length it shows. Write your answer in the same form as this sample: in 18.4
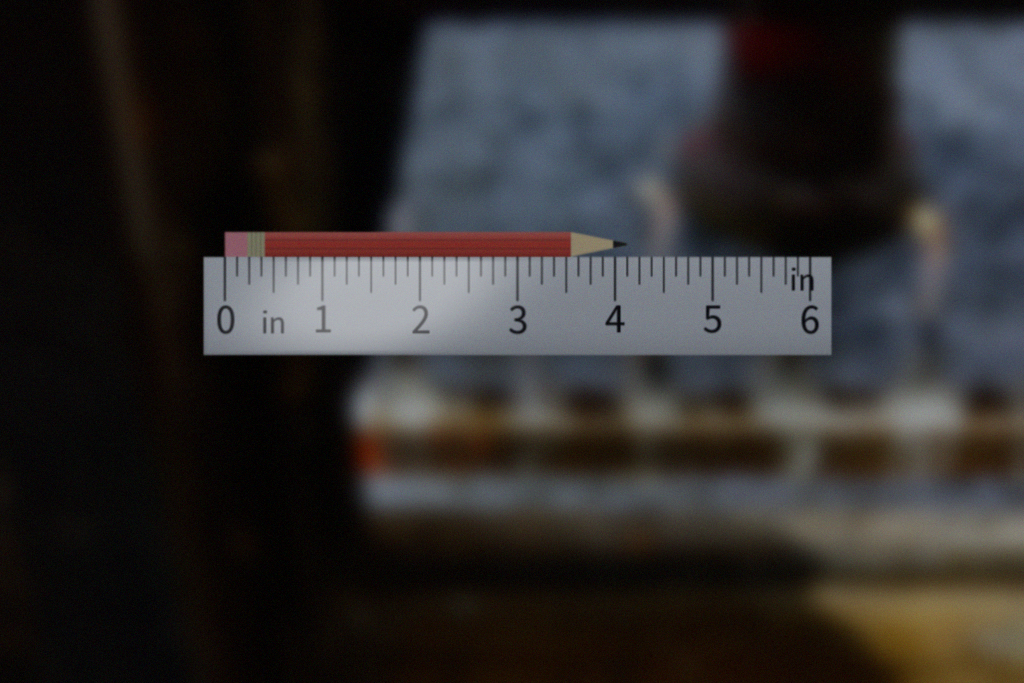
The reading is in 4.125
